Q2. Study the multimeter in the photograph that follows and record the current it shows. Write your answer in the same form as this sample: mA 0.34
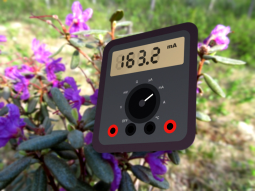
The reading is mA 163.2
